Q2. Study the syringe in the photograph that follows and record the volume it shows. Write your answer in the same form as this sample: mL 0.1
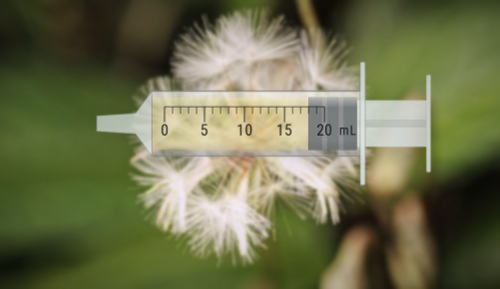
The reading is mL 18
